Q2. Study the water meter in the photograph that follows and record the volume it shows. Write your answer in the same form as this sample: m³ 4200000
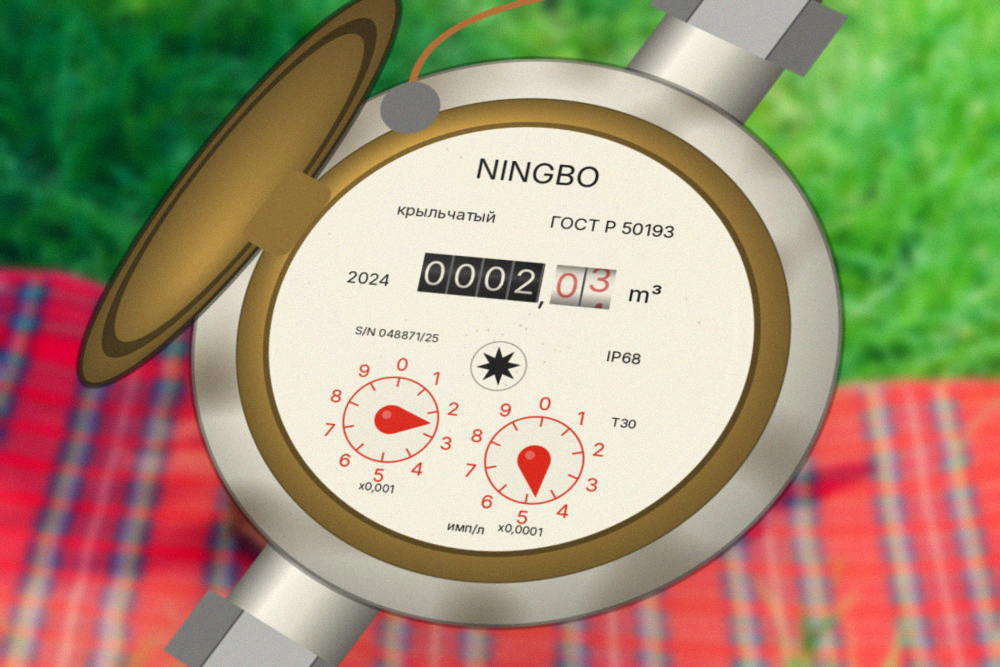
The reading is m³ 2.0324
